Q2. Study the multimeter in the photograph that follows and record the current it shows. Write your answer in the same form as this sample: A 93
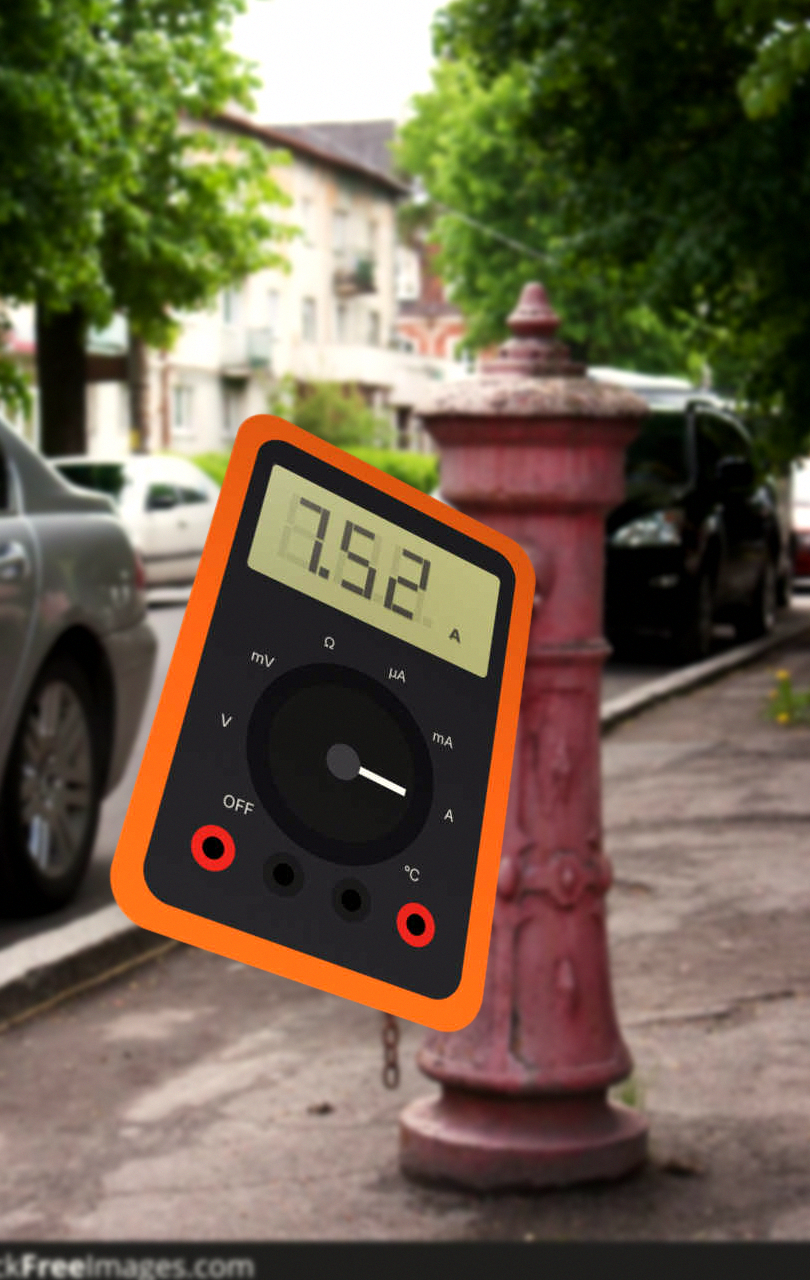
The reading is A 7.52
